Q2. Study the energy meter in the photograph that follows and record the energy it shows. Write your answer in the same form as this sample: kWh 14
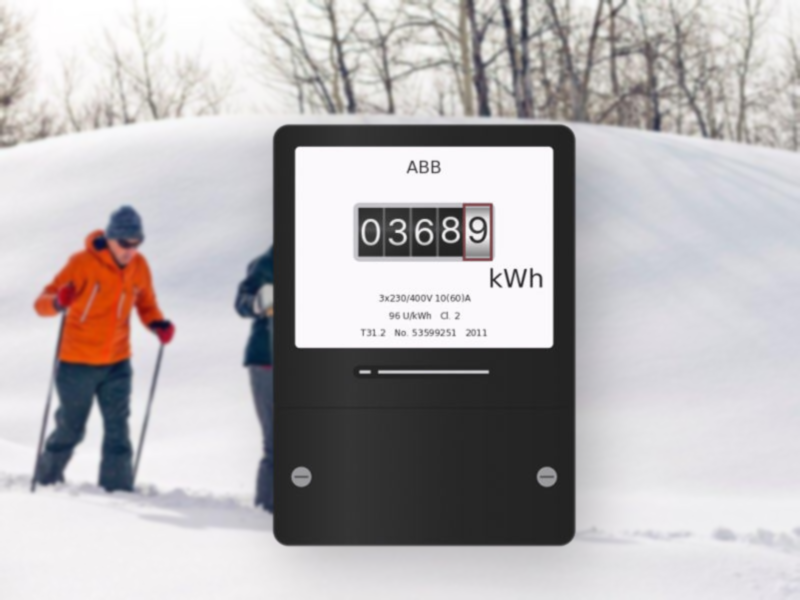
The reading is kWh 368.9
